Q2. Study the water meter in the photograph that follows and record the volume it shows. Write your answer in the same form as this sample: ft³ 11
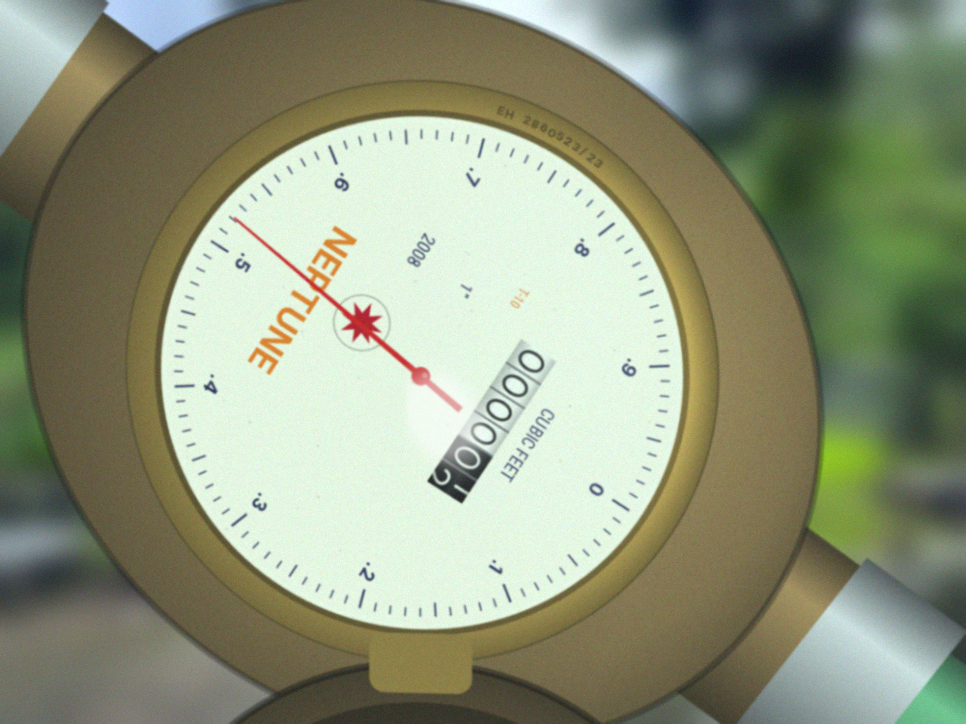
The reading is ft³ 1.52
